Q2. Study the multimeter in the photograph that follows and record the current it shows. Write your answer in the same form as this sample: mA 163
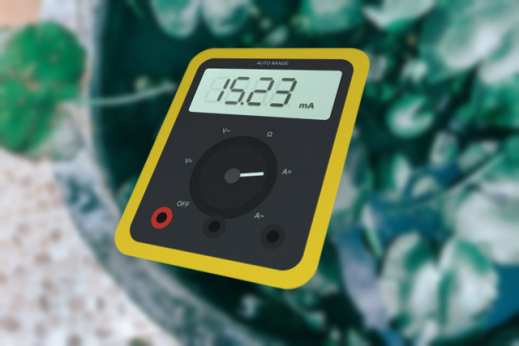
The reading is mA 15.23
